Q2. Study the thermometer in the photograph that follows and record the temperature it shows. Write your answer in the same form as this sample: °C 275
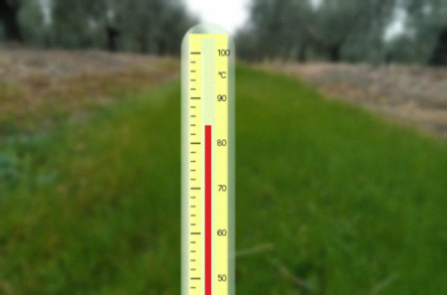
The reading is °C 84
